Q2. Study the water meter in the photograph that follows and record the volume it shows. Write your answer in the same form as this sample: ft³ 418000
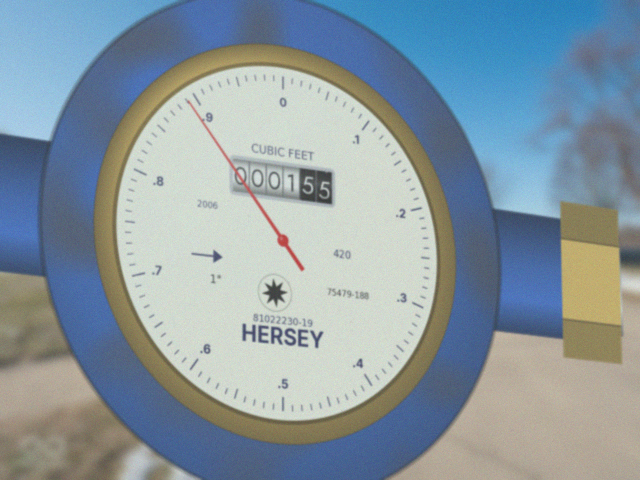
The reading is ft³ 154.89
